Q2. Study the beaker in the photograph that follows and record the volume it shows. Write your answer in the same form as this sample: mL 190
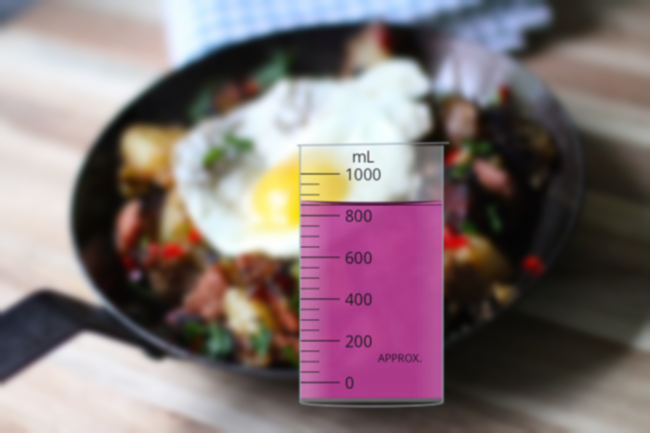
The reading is mL 850
